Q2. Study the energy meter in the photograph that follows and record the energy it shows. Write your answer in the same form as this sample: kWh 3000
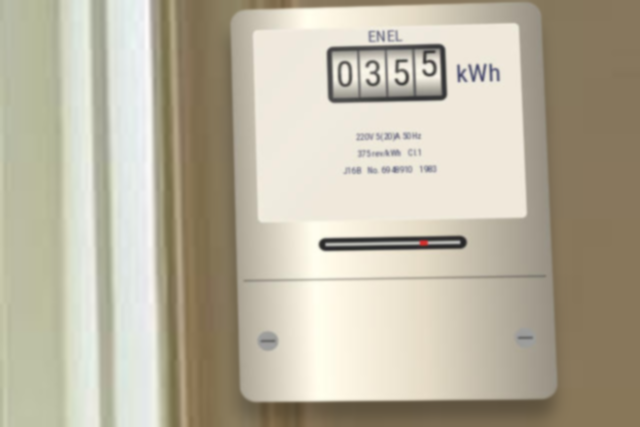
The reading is kWh 355
